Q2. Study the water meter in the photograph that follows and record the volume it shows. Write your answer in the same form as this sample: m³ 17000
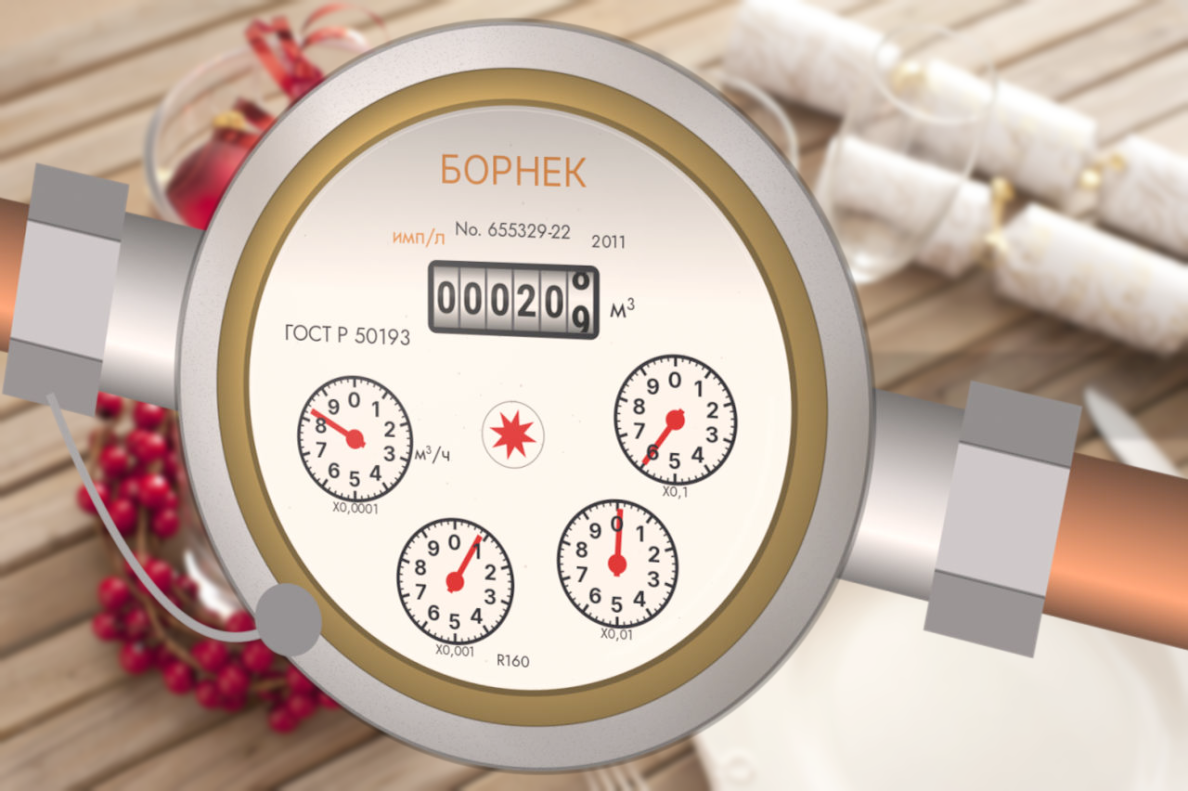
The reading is m³ 208.6008
